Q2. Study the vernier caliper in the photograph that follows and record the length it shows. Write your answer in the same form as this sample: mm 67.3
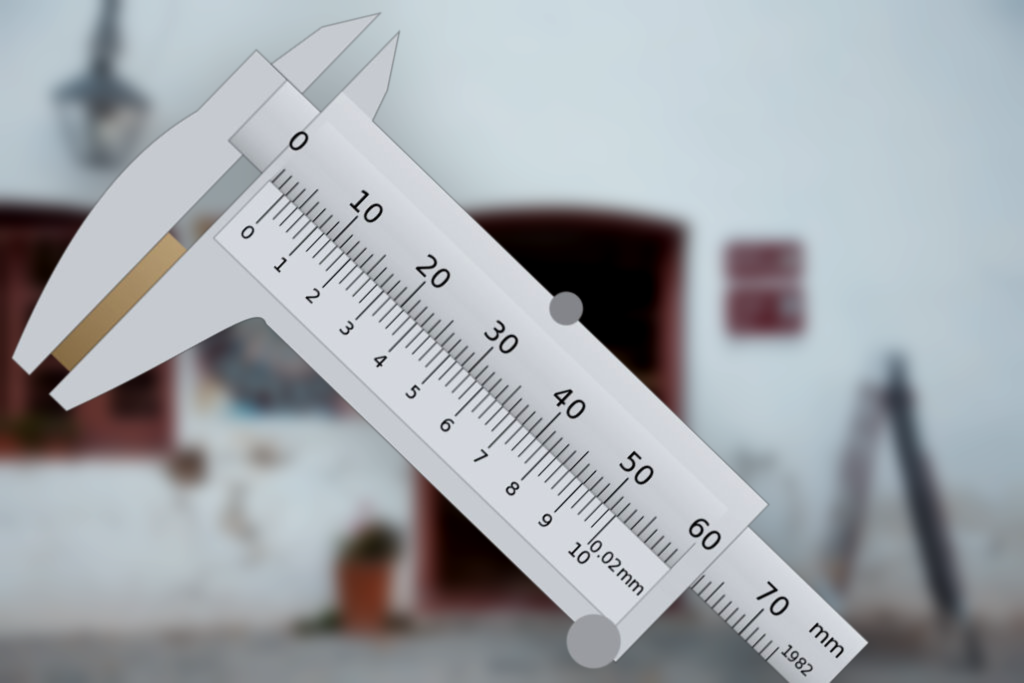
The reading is mm 2.8
